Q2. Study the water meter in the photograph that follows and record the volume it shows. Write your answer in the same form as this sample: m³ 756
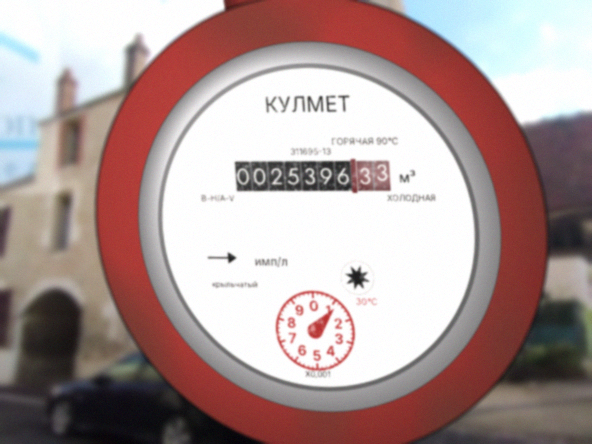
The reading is m³ 25396.331
